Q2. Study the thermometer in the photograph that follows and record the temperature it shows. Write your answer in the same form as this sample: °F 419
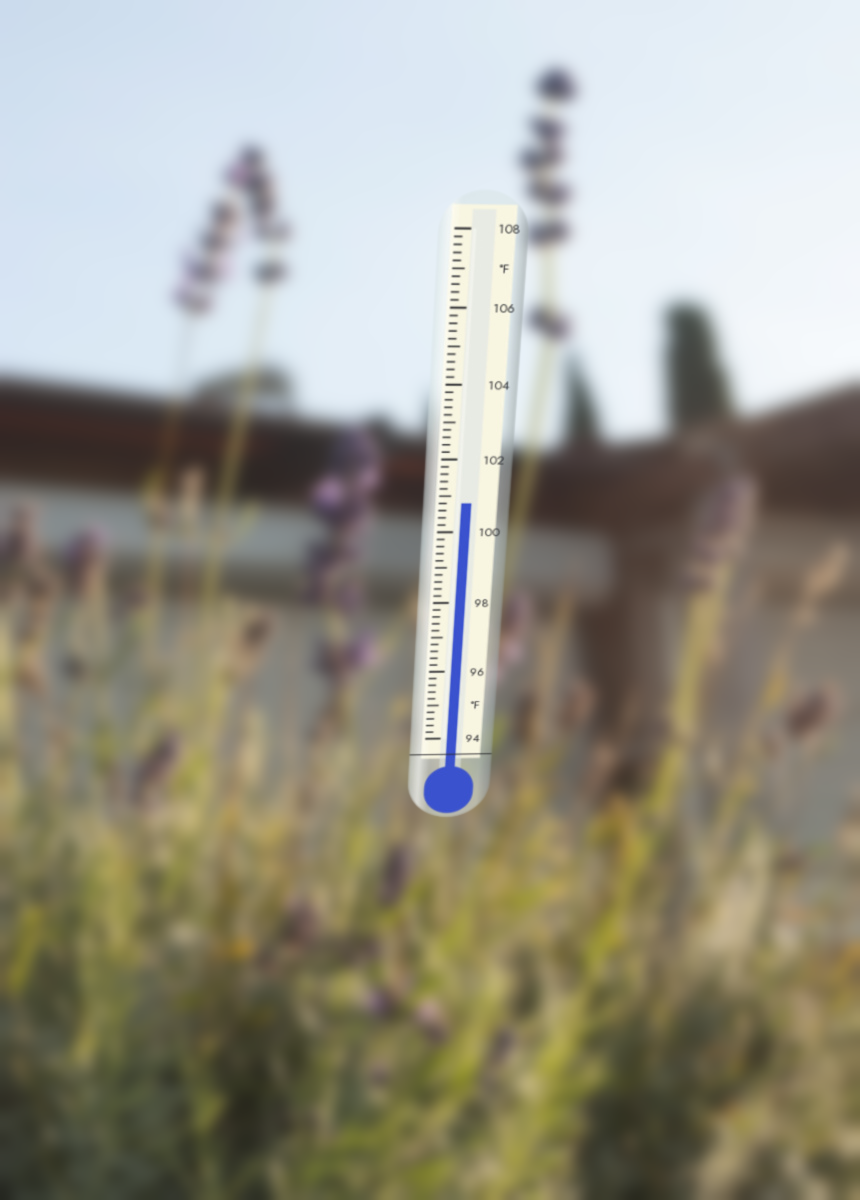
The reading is °F 100.8
